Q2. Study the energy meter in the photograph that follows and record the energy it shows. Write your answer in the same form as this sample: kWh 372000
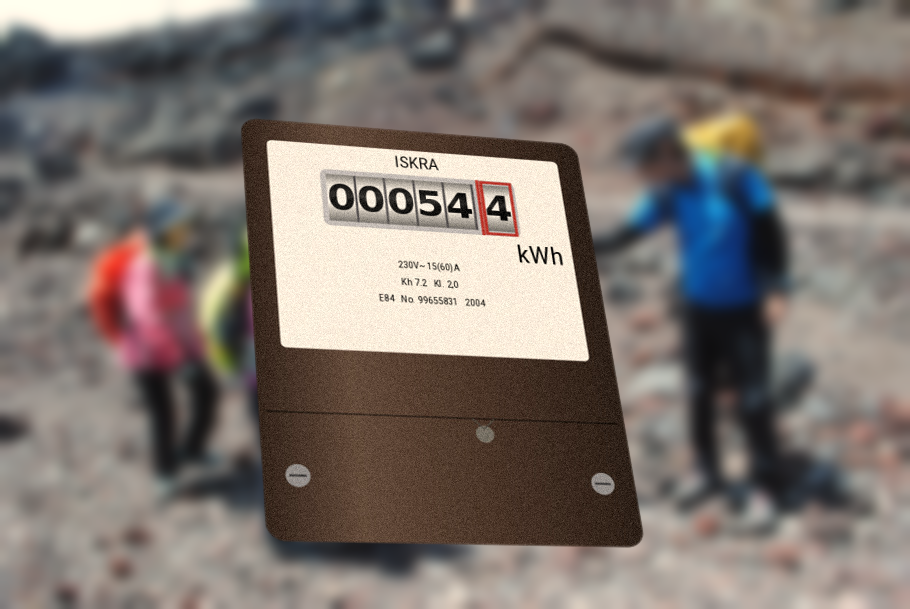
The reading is kWh 54.4
